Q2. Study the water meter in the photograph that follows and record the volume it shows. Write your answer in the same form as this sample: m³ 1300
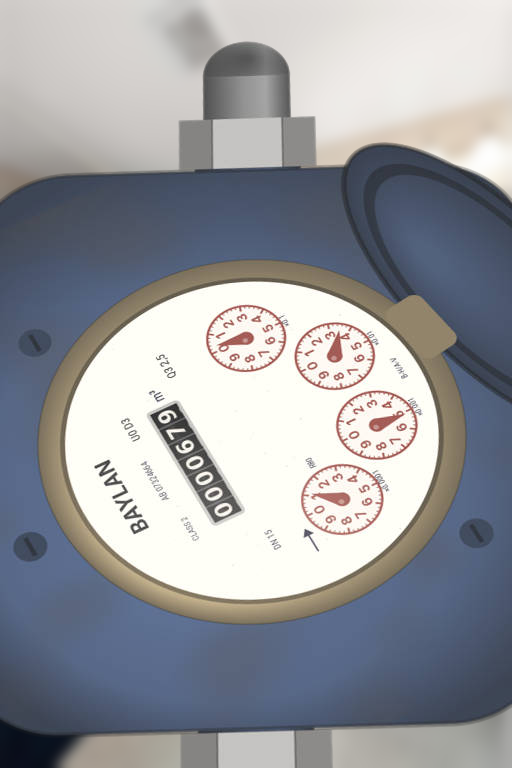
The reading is m³ 679.0351
